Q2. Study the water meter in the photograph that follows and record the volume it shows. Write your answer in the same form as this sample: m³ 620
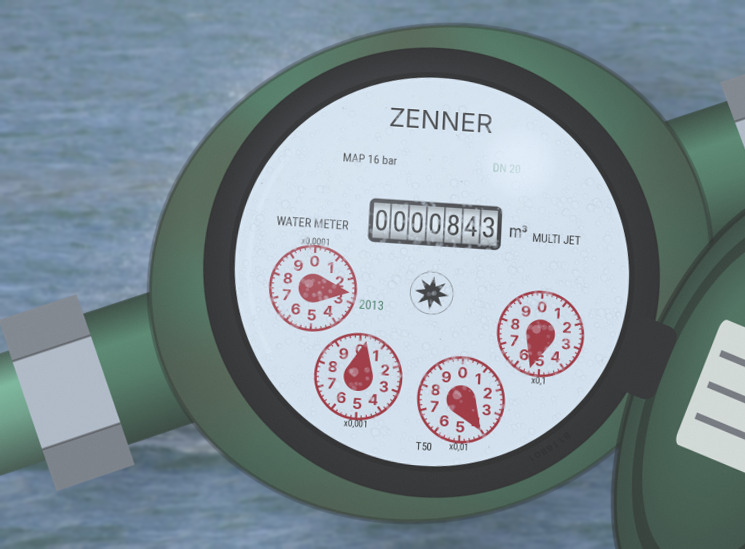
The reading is m³ 843.5402
